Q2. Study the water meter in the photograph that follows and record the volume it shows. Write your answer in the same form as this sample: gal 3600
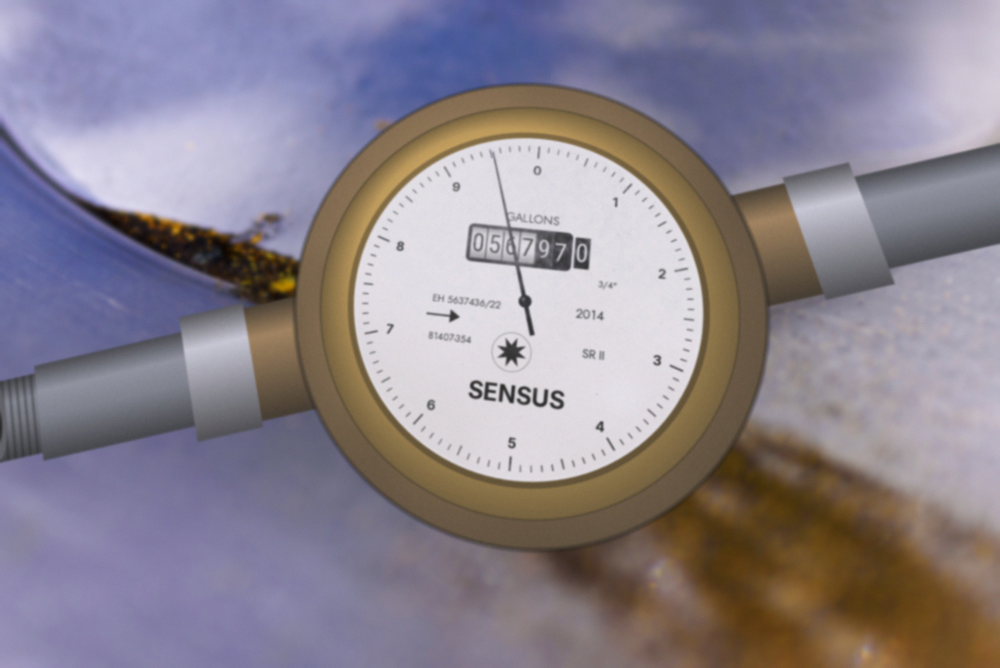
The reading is gal 567969.5
